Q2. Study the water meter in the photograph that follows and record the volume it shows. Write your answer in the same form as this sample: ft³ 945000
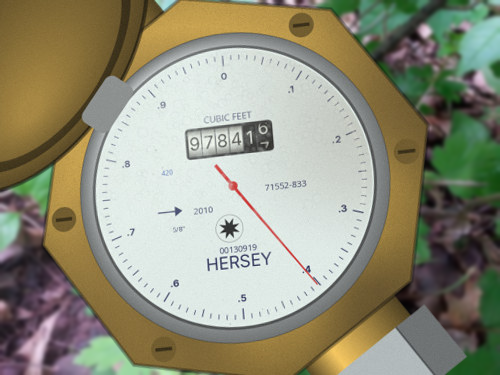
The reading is ft³ 978416.40
